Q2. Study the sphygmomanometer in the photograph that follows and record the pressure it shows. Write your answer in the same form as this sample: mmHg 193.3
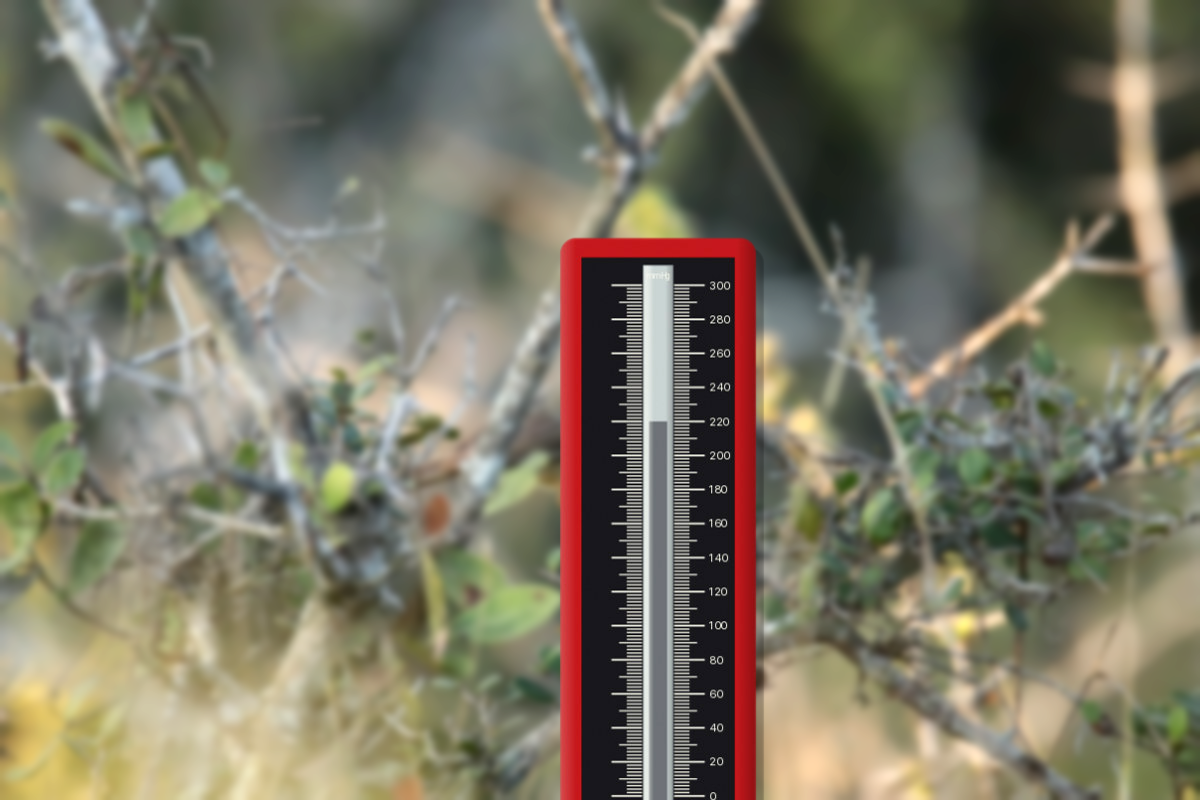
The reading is mmHg 220
